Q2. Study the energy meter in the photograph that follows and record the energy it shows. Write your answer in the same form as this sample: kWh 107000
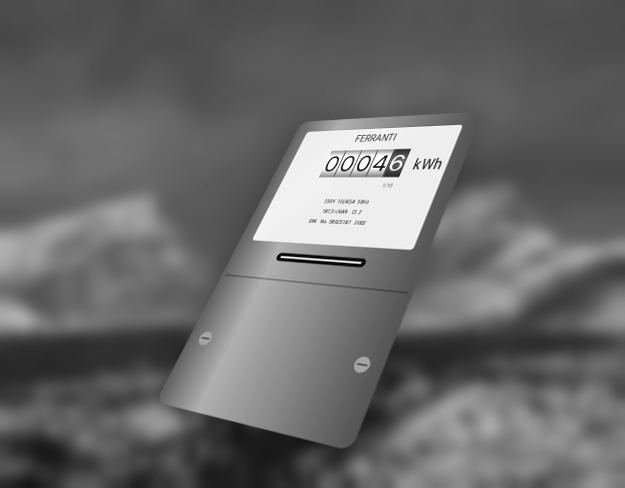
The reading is kWh 4.6
